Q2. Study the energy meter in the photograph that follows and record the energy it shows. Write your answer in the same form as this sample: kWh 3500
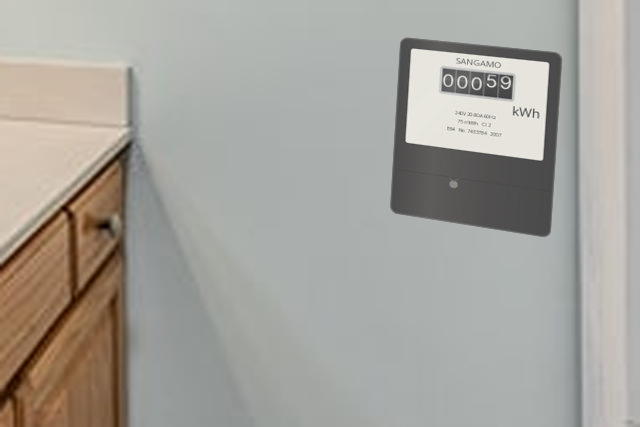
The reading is kWh 59
